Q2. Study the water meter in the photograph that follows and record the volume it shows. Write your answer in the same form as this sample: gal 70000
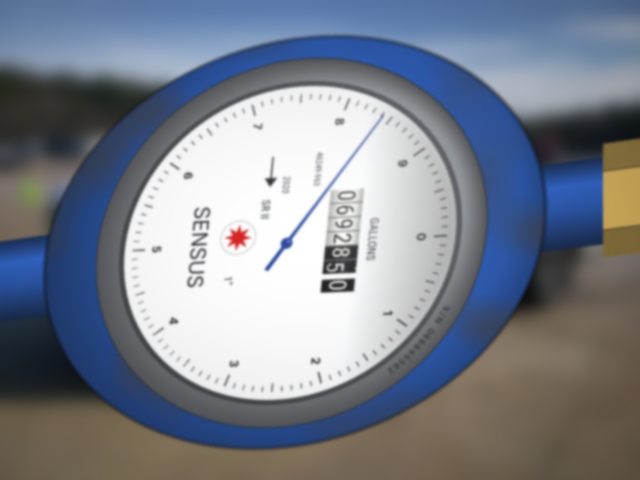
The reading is gal 692848.4
